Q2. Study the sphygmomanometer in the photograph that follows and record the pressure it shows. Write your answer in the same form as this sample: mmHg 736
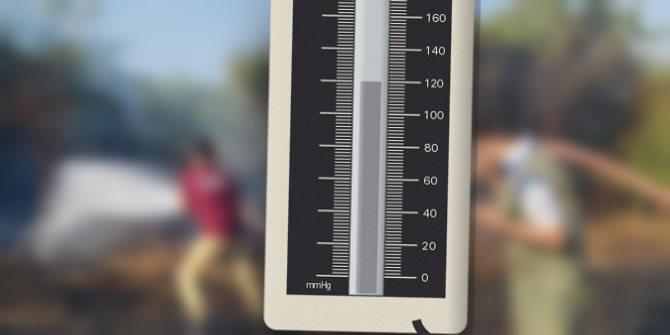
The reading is mmHg 120
